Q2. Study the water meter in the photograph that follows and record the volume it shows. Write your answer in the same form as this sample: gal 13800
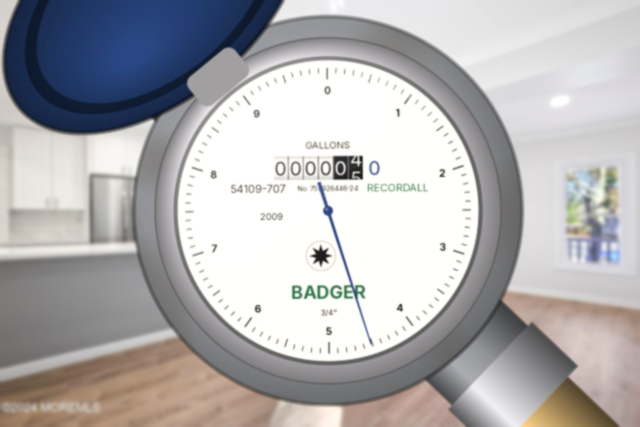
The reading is gal 44.5
